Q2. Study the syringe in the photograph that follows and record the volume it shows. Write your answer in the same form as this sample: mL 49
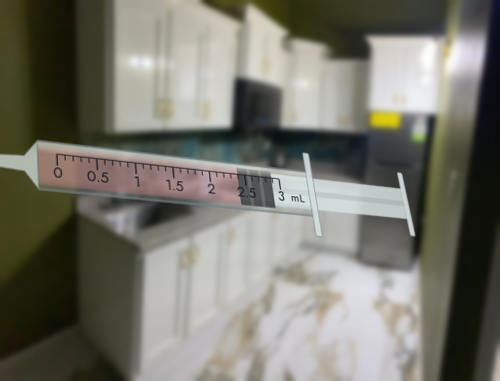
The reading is mL 2.4
